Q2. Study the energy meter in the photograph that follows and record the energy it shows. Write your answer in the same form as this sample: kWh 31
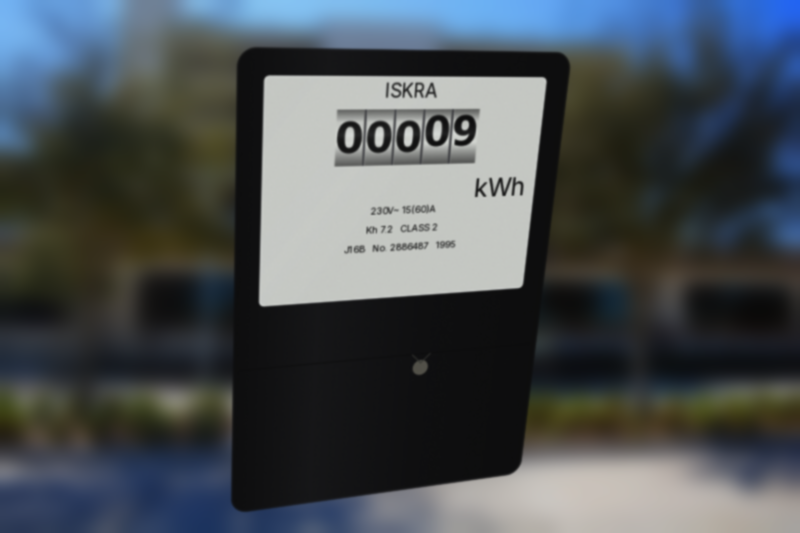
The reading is kWh 9
